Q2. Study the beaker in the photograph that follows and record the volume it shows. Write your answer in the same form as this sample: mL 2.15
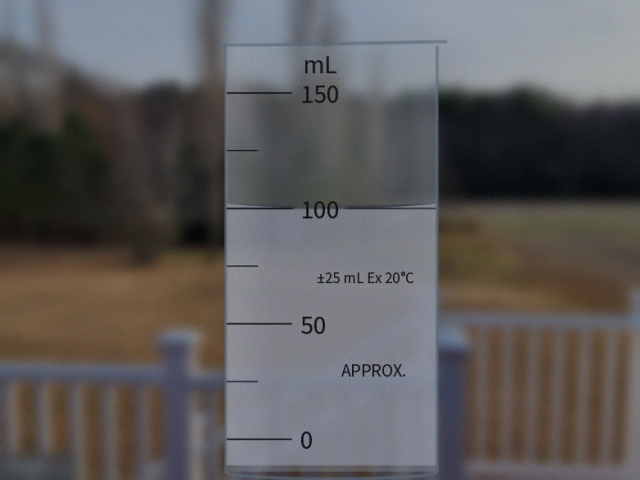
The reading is mL 100
